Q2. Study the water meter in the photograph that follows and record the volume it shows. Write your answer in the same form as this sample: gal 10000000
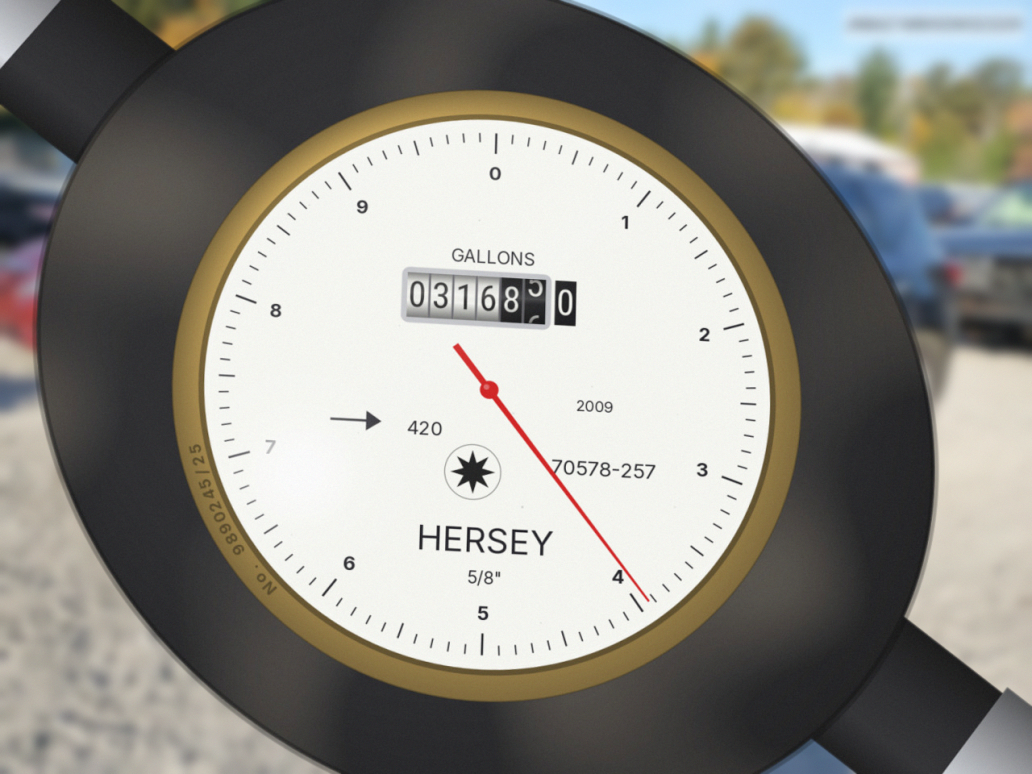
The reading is gal 316853.9
